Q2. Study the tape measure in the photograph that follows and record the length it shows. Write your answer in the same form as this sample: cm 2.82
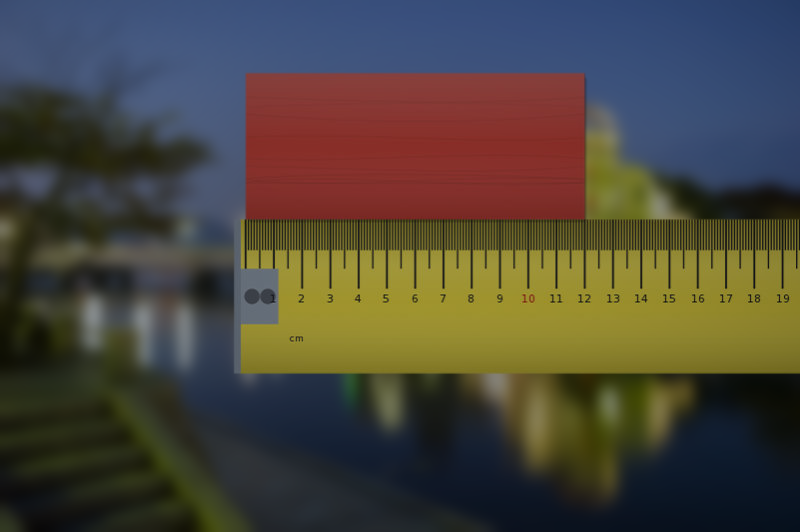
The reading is cm 12
